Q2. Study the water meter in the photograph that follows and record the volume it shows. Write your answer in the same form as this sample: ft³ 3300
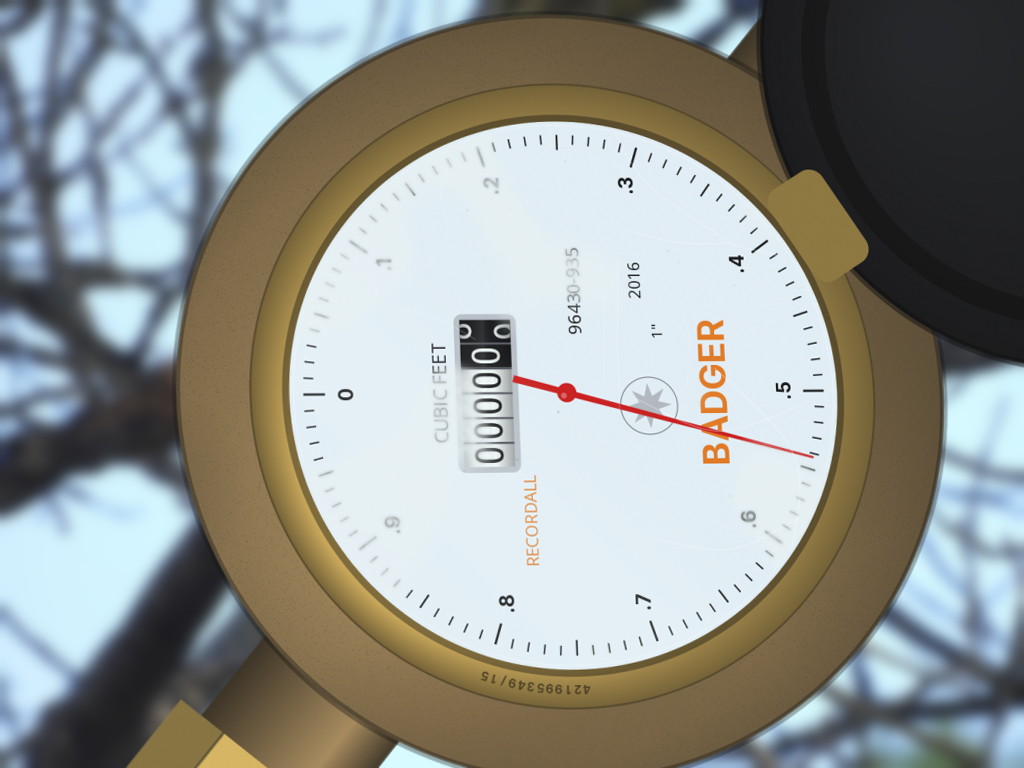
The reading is ft³ 8.54
